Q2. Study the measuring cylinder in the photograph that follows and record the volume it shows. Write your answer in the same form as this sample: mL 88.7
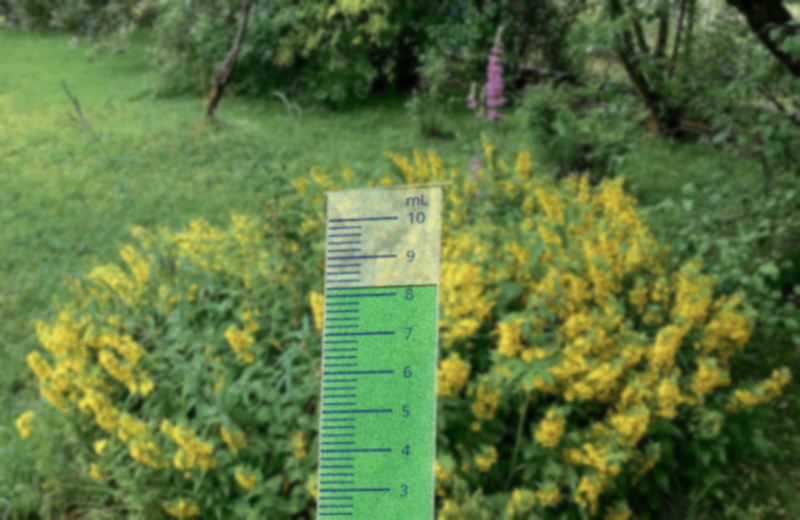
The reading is mL 8.2
